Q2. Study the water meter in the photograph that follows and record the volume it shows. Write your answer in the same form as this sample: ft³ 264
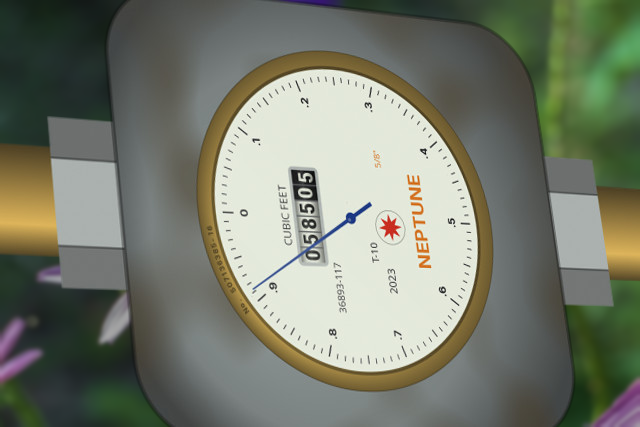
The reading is ft³ 58504.91
